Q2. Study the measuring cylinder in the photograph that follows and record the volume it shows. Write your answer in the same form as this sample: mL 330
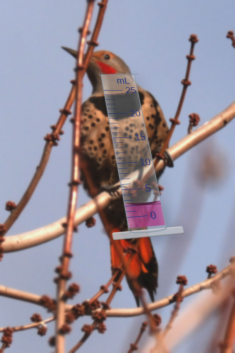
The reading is mL 2
